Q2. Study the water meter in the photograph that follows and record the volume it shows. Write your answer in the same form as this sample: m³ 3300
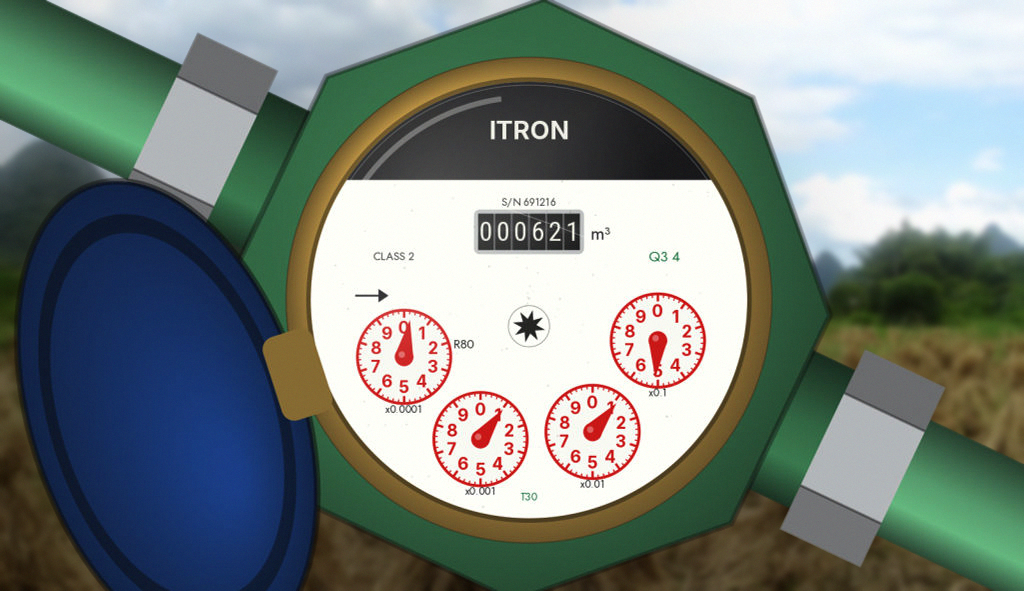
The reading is m³ 621.5110
